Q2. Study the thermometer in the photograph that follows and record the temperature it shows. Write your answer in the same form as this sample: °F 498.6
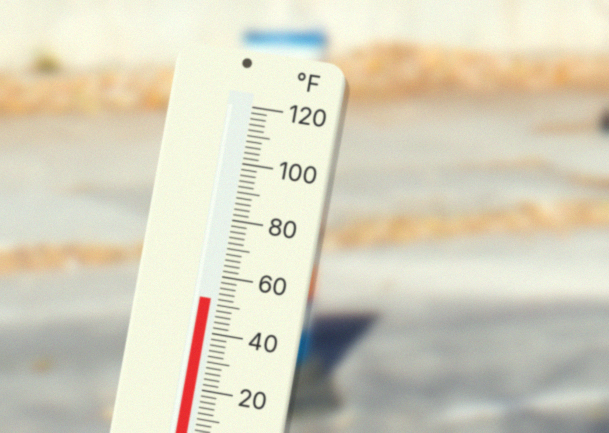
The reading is °F 52
